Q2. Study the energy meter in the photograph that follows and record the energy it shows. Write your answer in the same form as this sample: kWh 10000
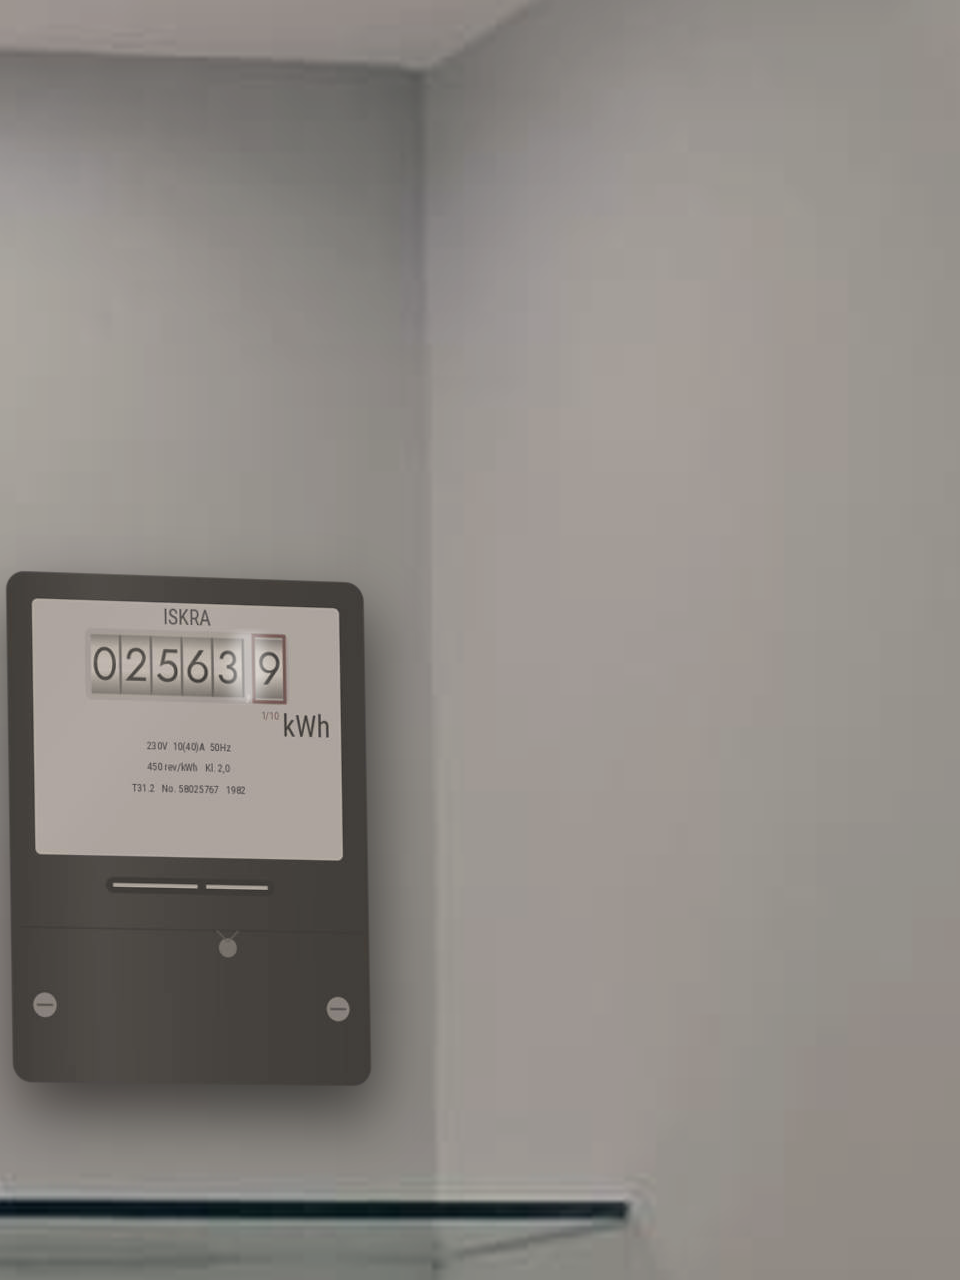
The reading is kWh 2563.9
